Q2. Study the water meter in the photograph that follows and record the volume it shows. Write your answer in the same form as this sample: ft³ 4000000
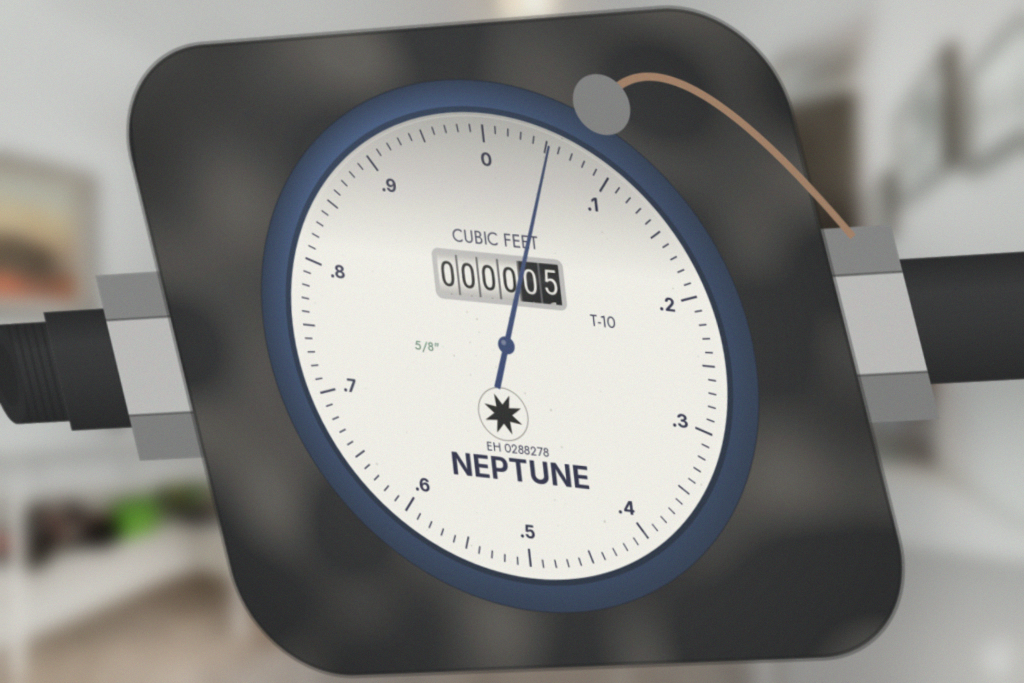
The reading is ft³ 5.05
